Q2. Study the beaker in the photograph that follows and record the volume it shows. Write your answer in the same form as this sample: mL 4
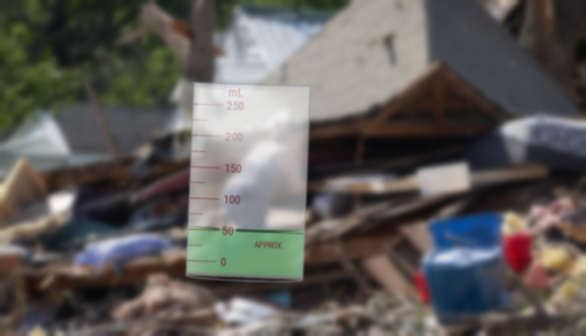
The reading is mL 50
